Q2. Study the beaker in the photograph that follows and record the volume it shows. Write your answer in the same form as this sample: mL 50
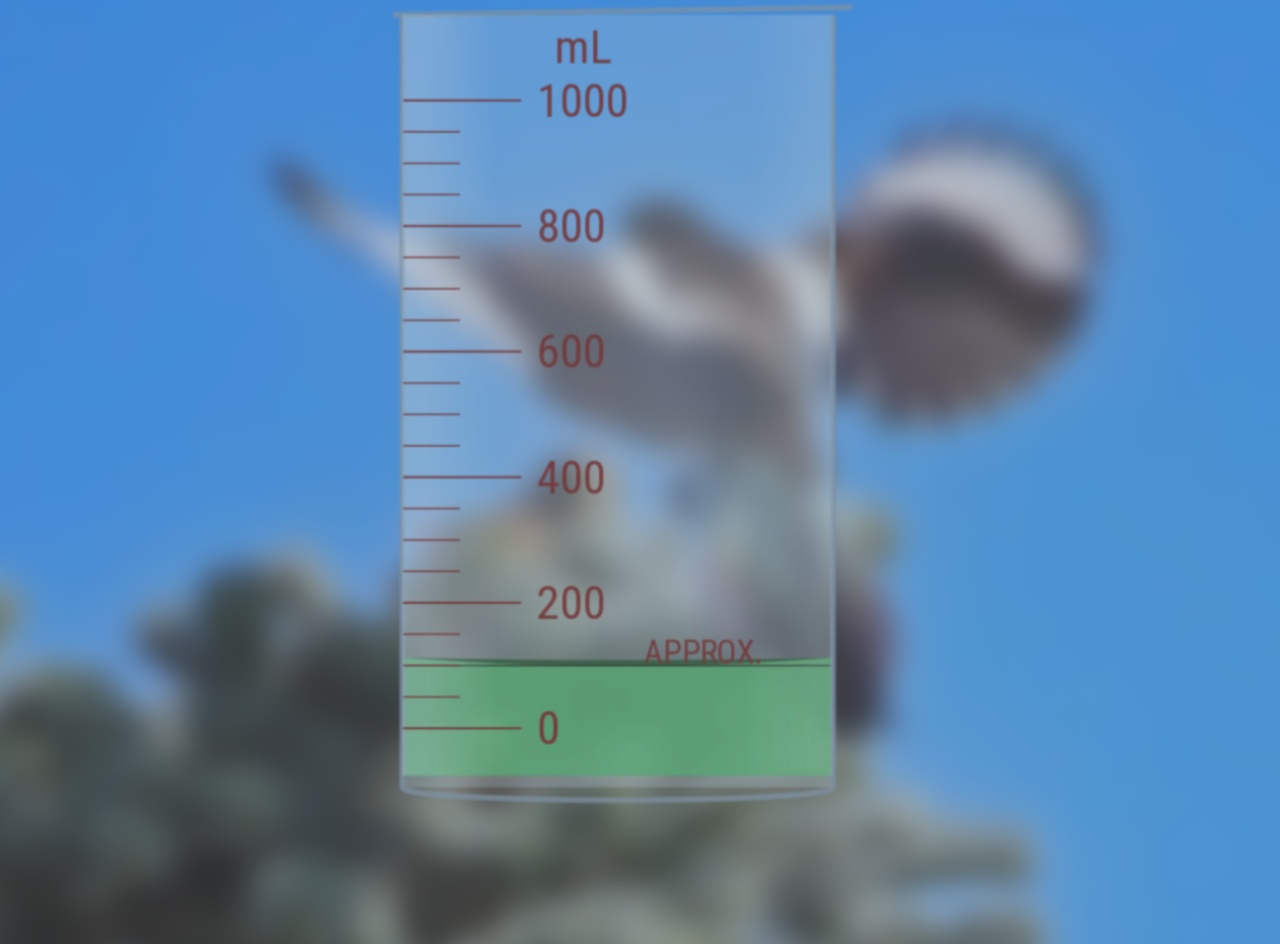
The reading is mL 100
